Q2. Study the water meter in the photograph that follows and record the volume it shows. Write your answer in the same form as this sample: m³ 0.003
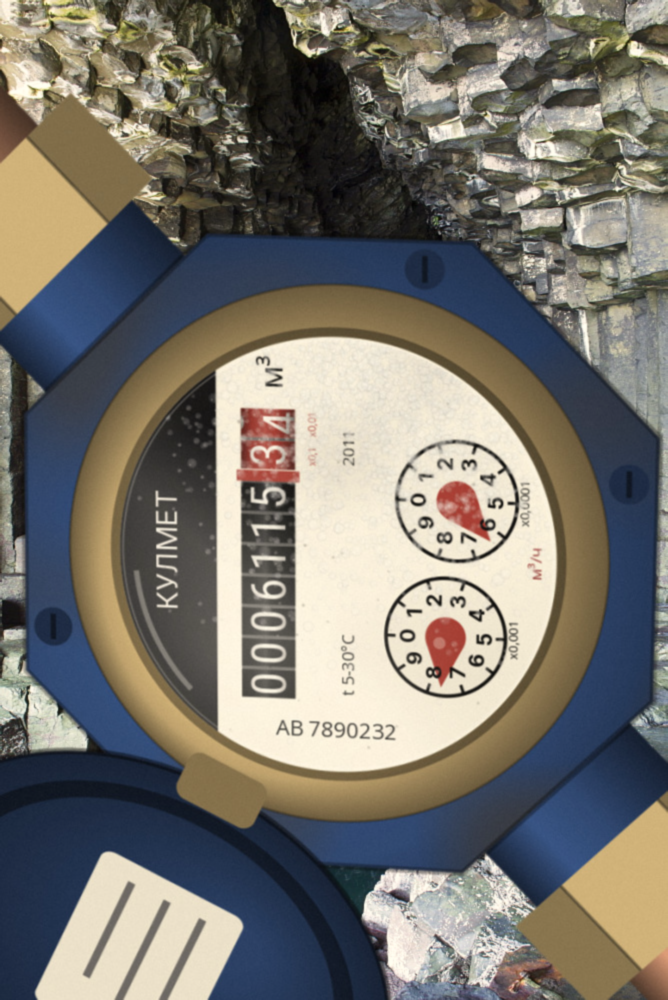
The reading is m³ 6115.3376
